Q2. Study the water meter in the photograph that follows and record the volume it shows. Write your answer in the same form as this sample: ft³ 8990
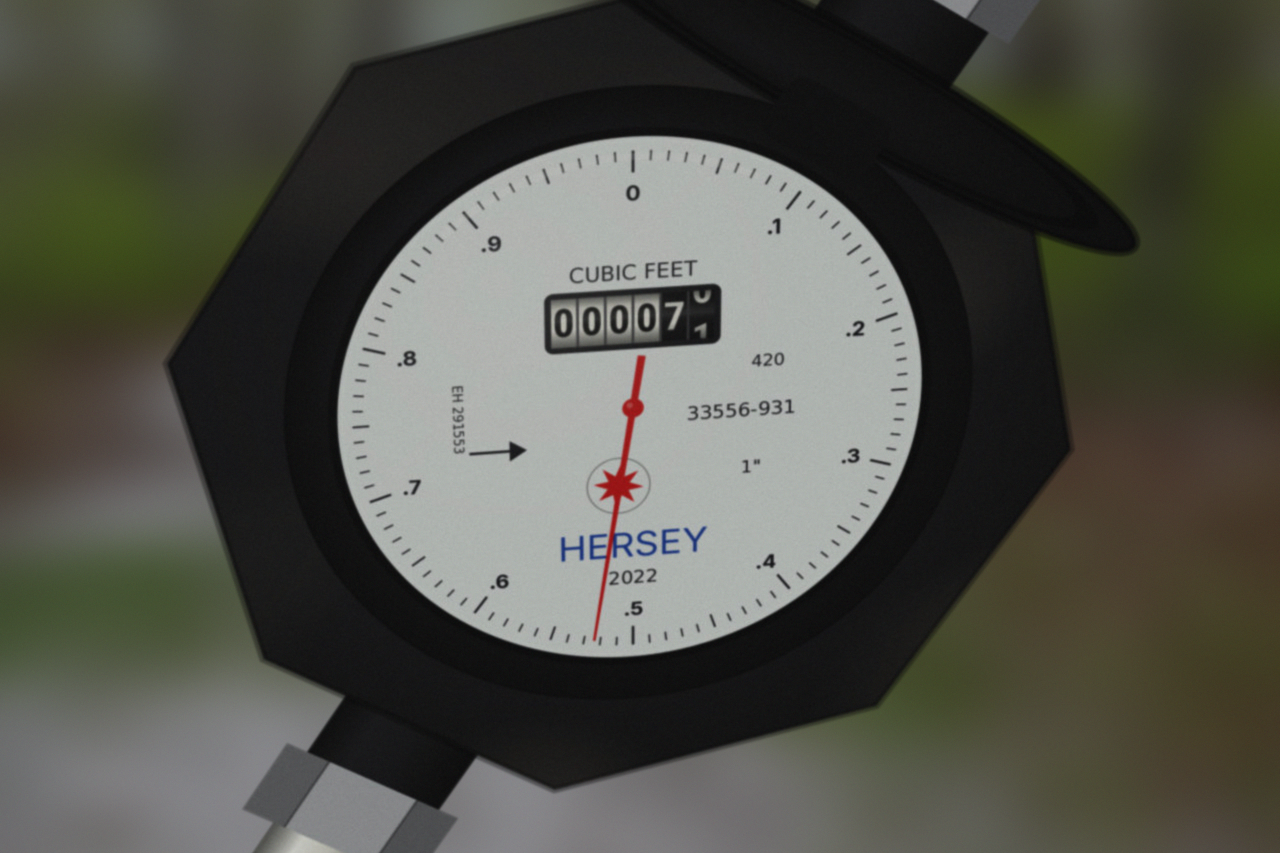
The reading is ft³ 70.52
